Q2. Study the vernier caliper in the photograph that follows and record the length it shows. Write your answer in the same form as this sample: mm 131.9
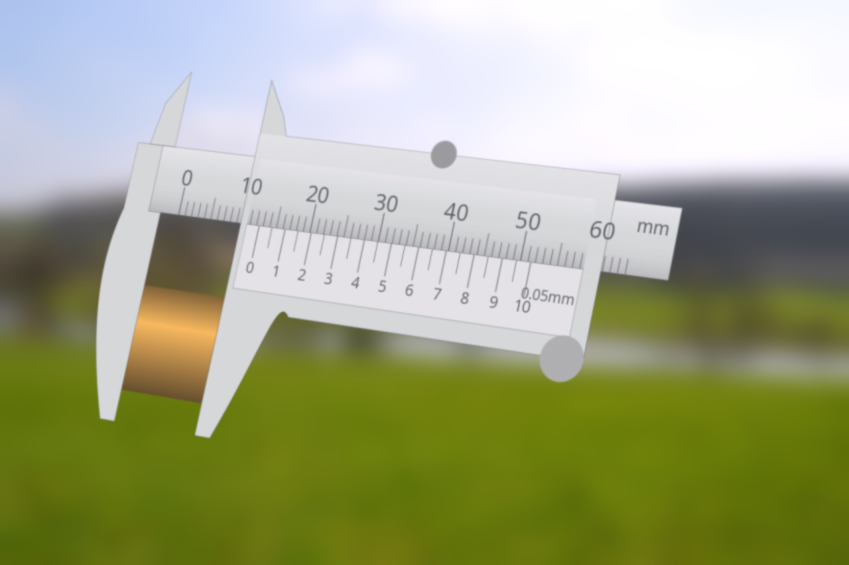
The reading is mm 12.4
